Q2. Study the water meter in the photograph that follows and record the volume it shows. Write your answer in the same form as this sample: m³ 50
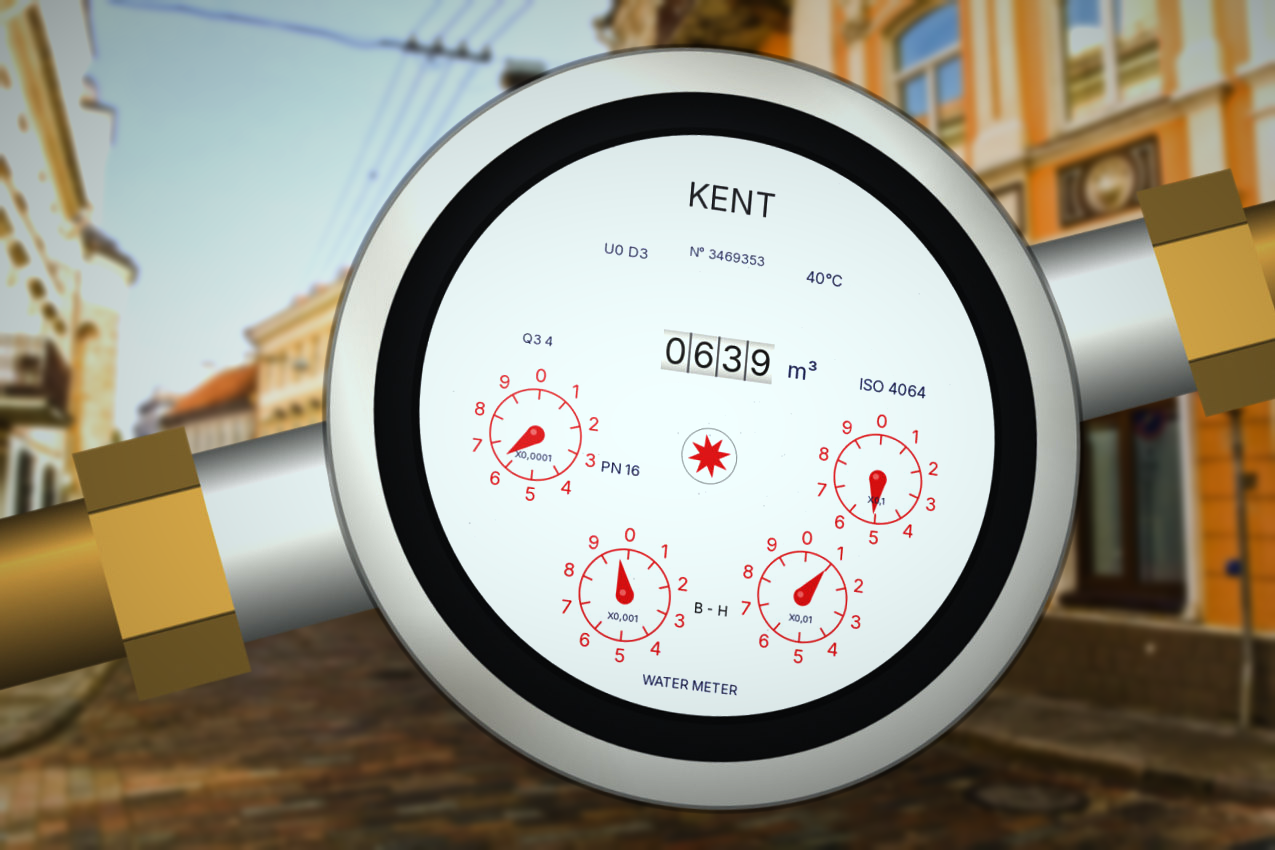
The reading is m³ 639.5096
